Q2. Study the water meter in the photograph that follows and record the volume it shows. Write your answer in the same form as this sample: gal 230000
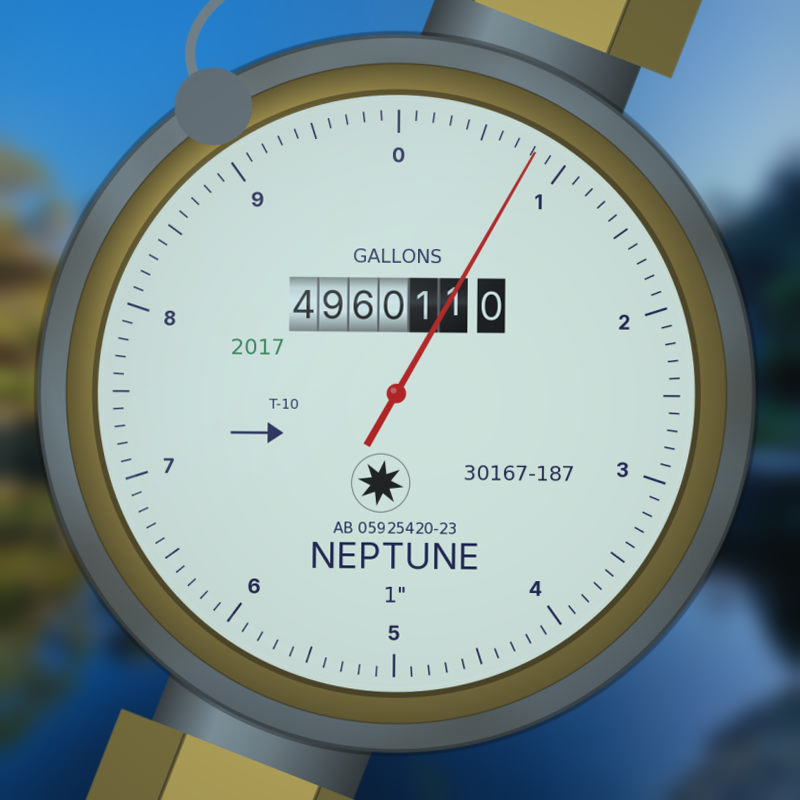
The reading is gal 4960110.8
